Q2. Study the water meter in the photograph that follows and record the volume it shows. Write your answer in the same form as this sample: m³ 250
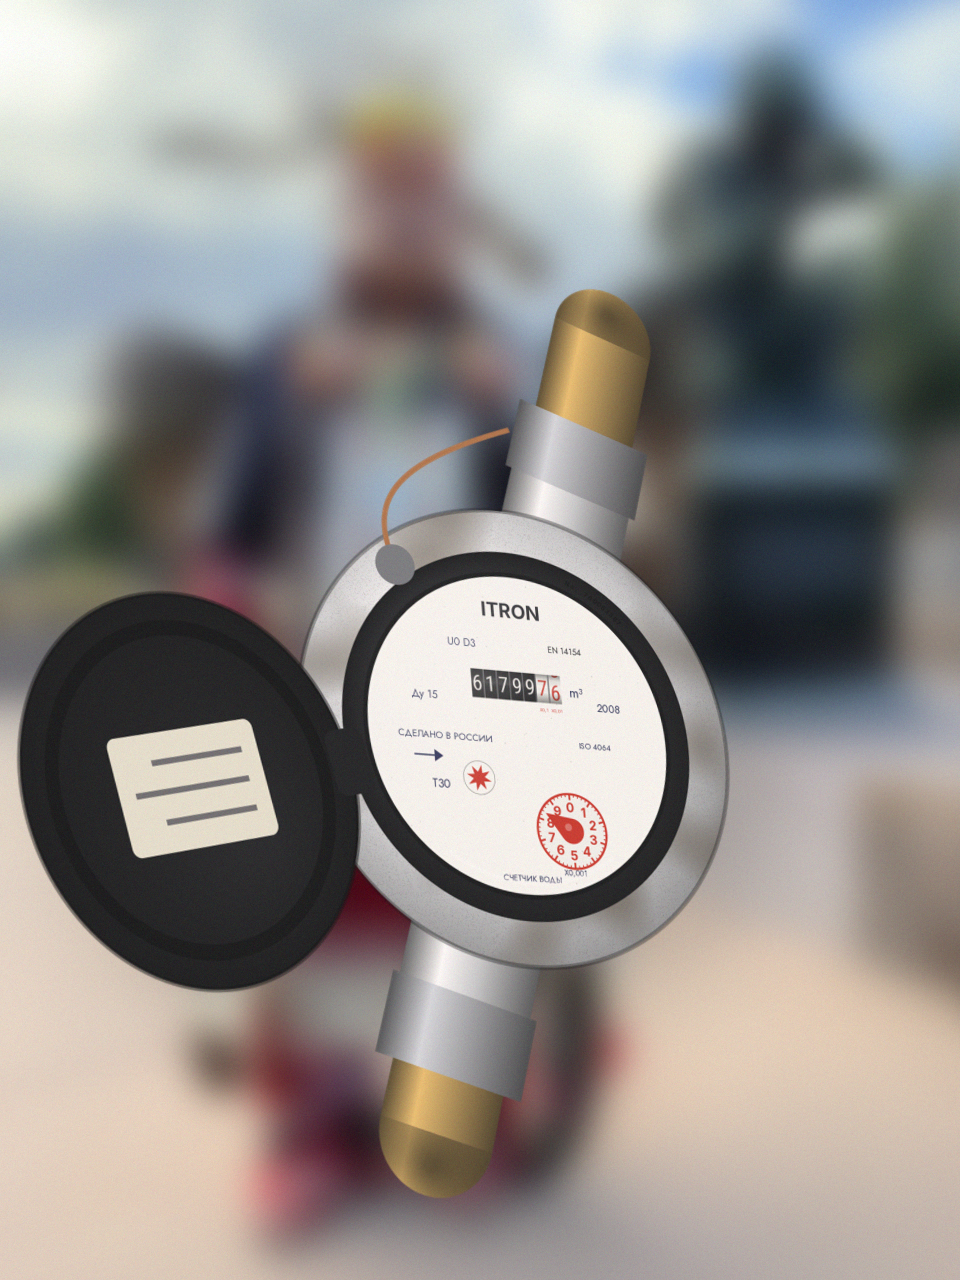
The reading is m³ 61799.758
